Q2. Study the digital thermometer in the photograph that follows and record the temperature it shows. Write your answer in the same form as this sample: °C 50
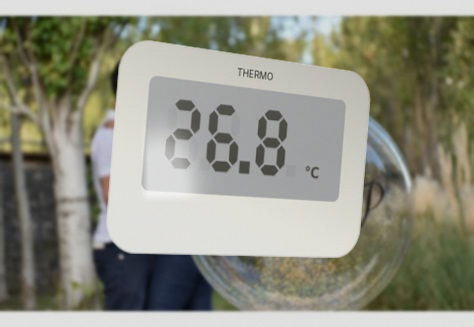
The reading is °C 26.8
